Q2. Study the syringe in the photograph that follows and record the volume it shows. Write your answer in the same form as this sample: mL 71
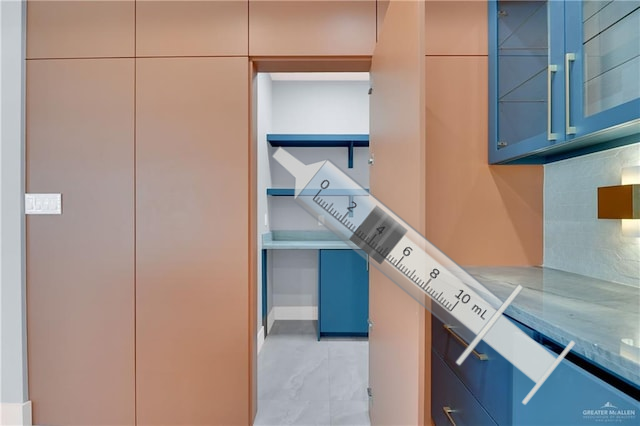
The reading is mL 3
